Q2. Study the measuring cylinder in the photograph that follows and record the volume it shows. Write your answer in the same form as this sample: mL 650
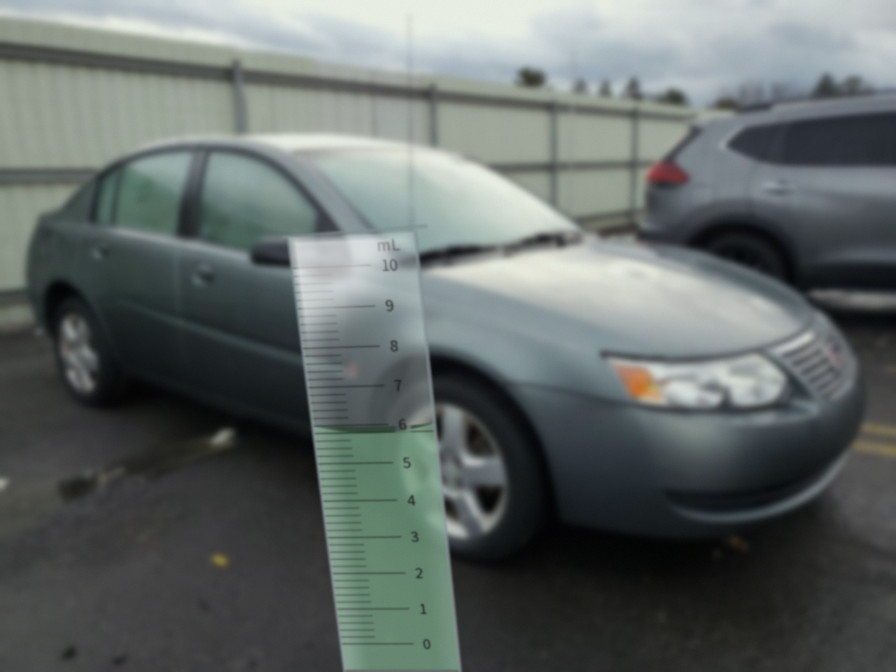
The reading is mL 5.8
